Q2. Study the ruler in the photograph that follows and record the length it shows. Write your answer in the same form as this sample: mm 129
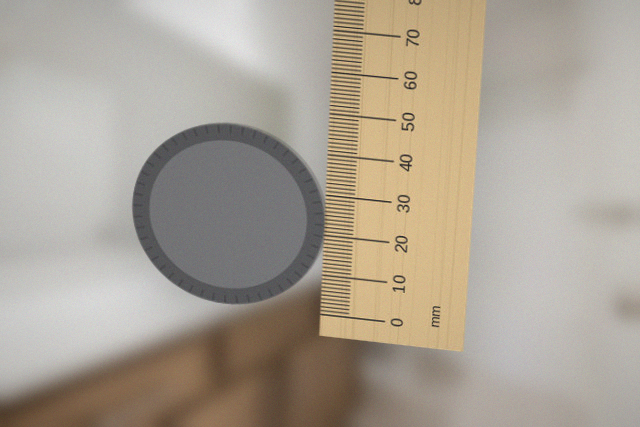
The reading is mm 45
